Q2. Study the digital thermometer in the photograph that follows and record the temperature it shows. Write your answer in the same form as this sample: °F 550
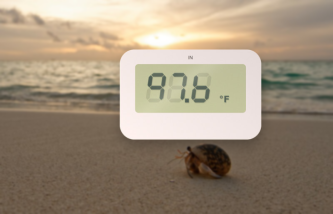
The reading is °F 97.6
